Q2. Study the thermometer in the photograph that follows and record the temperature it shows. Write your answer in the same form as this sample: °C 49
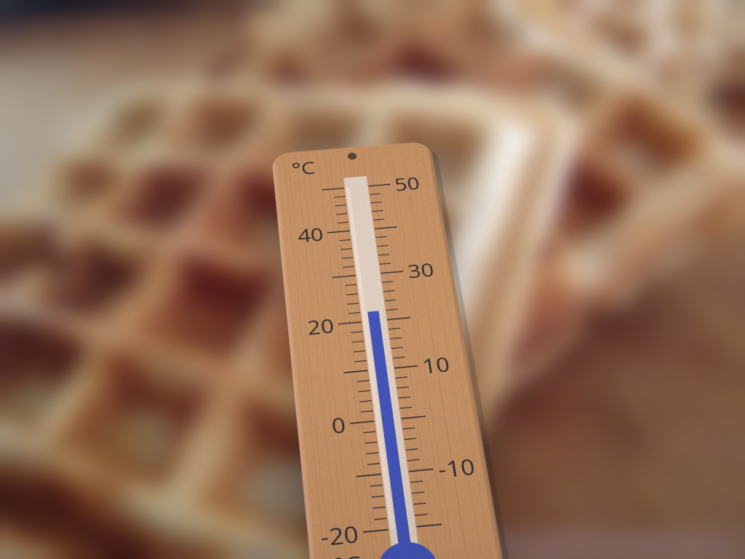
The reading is °C 22
